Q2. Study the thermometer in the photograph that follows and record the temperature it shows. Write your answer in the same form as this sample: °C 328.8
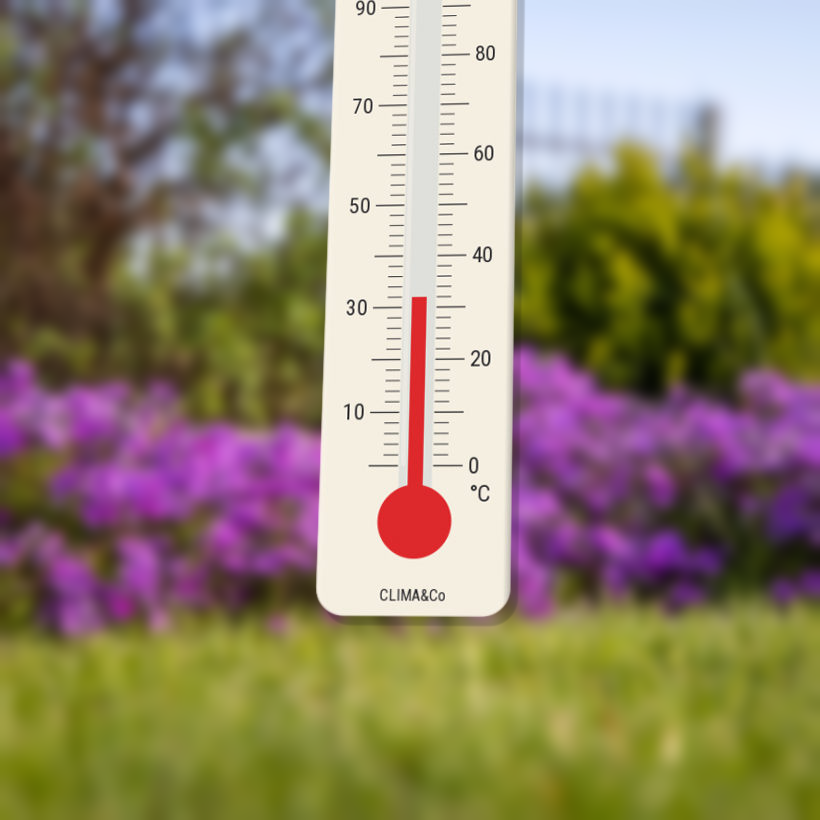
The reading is °C 32
